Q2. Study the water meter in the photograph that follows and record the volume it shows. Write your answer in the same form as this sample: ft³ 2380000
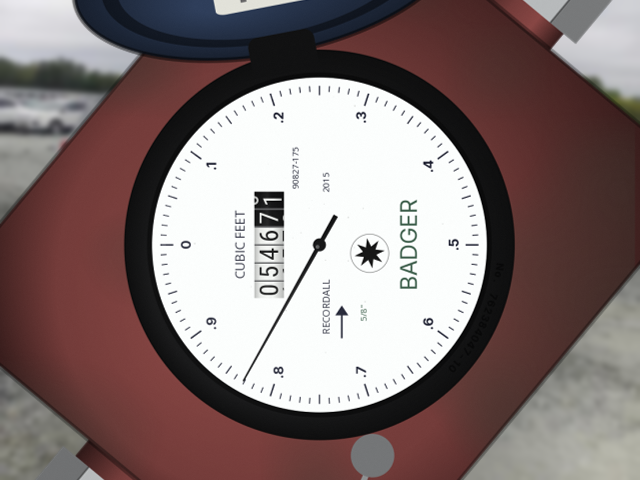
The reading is ft³ 54670.83
